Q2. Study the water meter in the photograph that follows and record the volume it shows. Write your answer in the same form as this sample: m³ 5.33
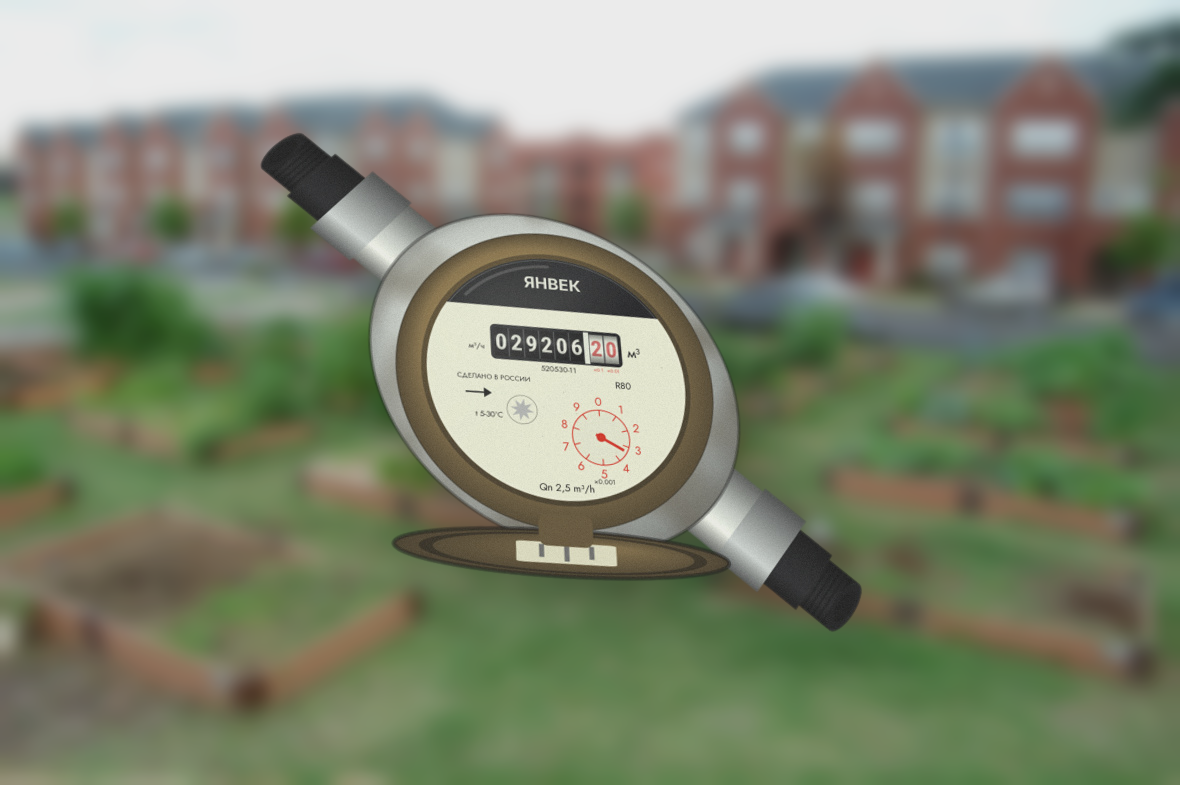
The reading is m³ 29206.203
